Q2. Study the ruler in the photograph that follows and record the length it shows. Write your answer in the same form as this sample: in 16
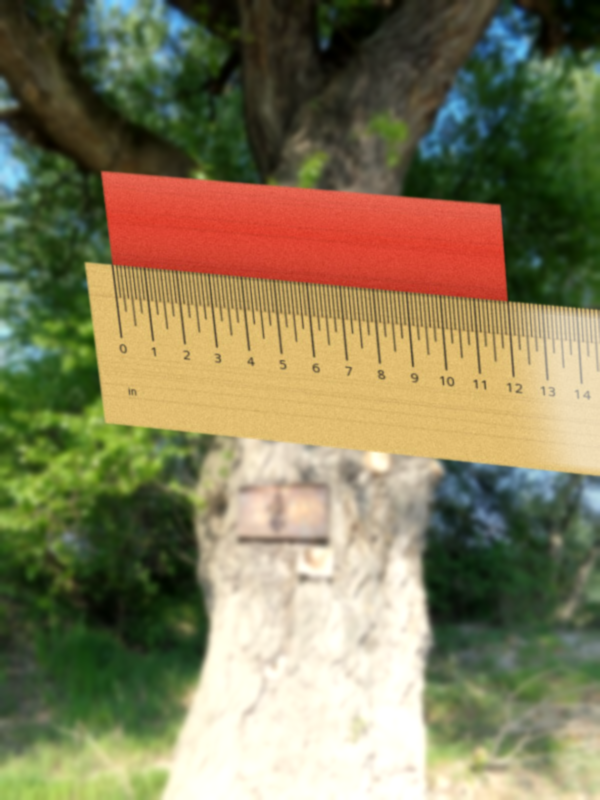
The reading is in 12
